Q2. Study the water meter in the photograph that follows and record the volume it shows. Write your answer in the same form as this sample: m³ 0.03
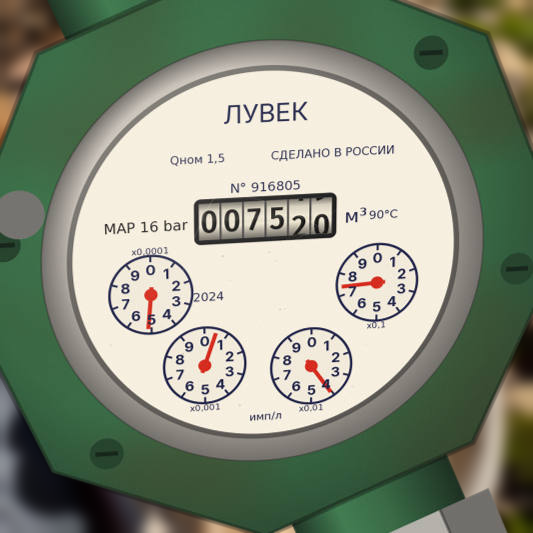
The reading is m³ 7519.7405
